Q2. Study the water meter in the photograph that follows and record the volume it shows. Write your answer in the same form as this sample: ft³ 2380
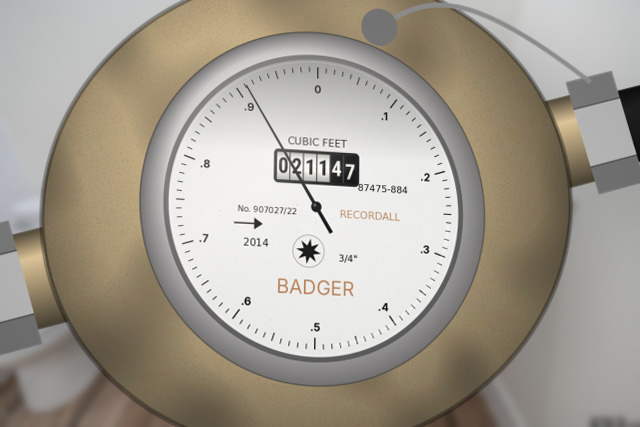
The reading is ft³ 21146.91
